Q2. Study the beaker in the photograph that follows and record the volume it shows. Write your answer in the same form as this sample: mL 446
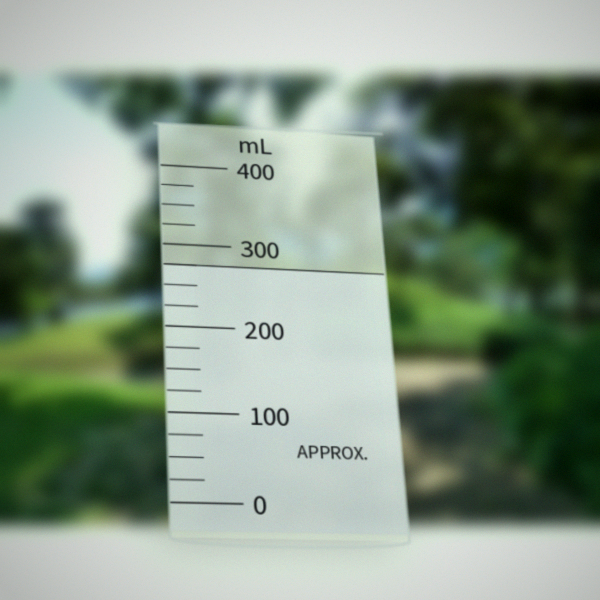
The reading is mL 275
